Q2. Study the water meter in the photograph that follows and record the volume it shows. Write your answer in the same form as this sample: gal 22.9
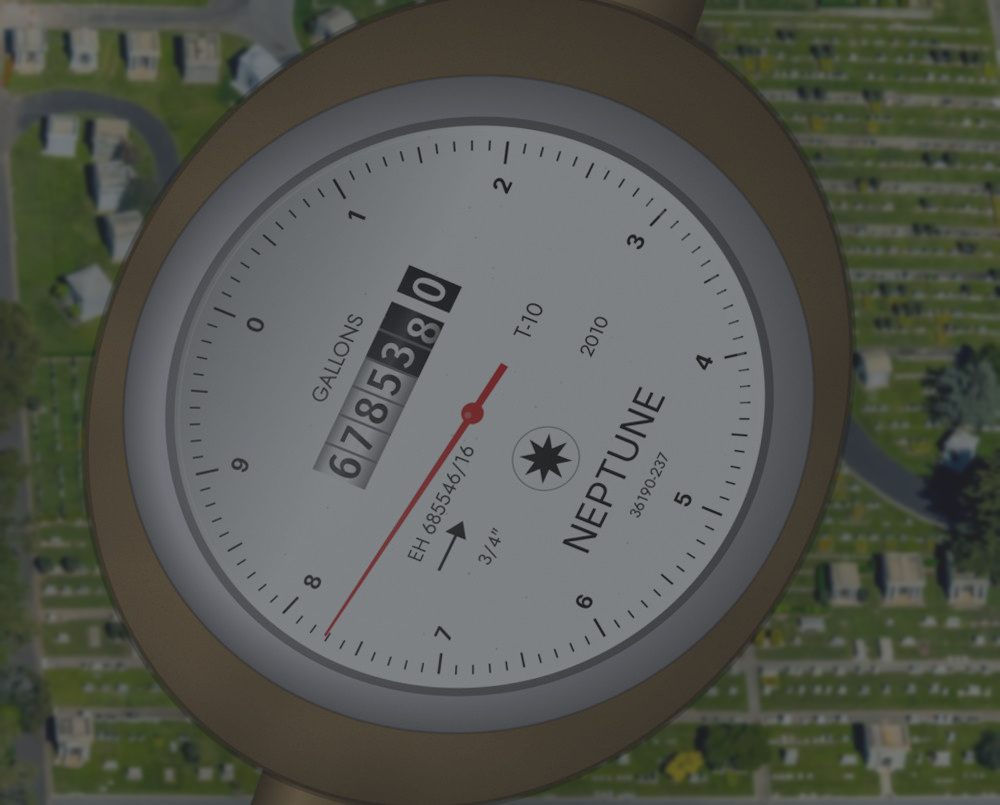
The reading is gal 6785377.7
